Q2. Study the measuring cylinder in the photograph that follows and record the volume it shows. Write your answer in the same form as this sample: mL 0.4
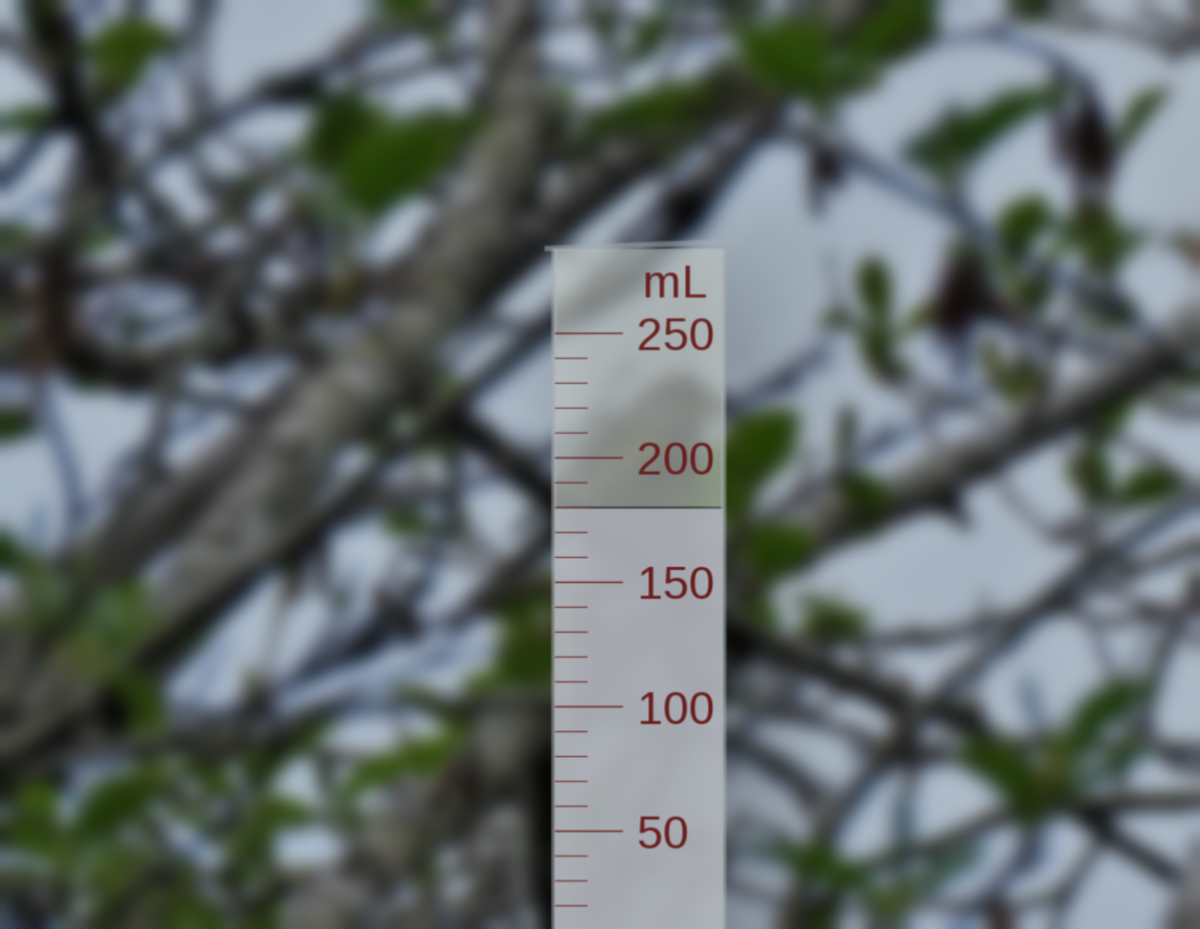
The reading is mL 180
